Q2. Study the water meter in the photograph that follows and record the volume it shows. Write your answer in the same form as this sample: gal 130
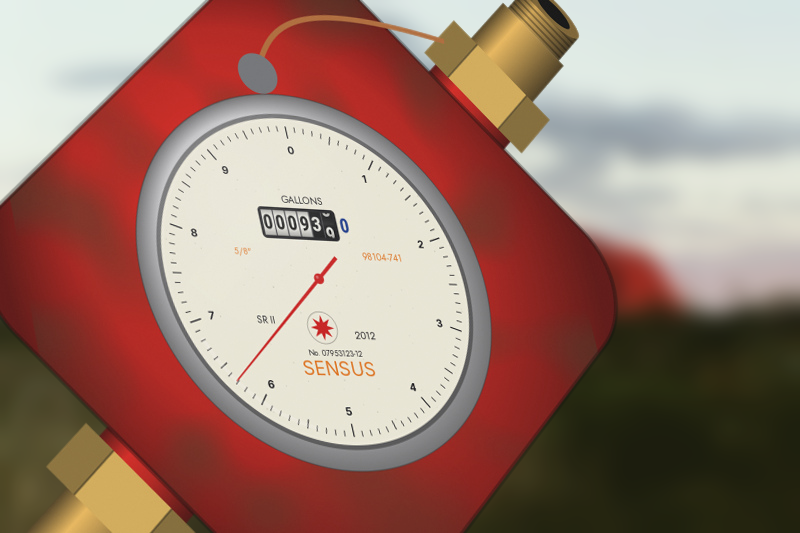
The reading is gal 9386.3
